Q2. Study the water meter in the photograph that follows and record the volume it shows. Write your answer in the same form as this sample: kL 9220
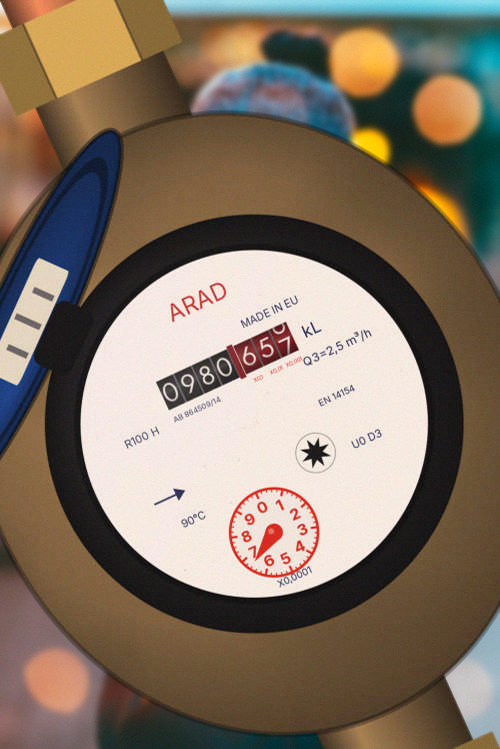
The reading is kL 980.6566
